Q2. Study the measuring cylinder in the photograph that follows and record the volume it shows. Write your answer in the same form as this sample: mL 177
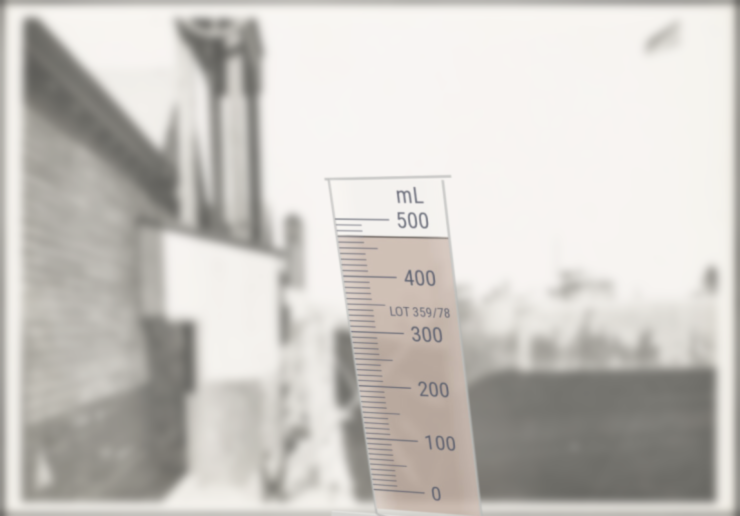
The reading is mL 470
